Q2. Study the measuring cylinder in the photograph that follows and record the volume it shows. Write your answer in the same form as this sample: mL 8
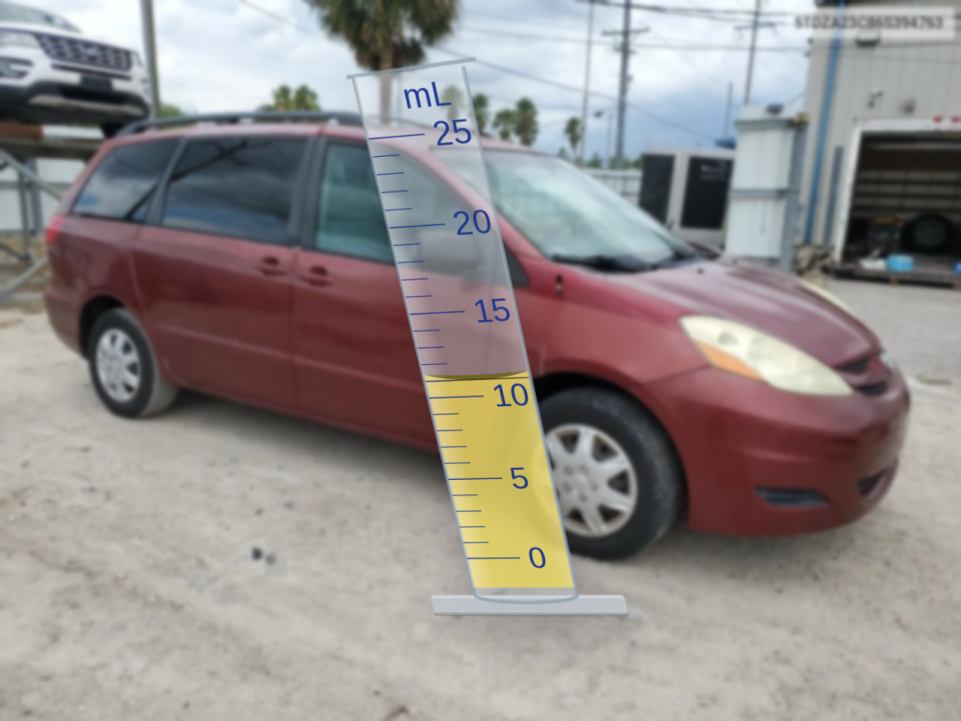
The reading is mL 11
